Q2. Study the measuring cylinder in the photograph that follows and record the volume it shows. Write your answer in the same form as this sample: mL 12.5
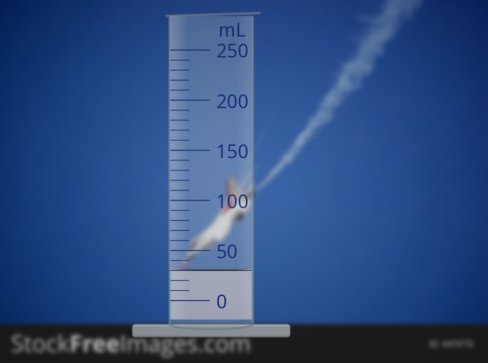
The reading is mL 30
